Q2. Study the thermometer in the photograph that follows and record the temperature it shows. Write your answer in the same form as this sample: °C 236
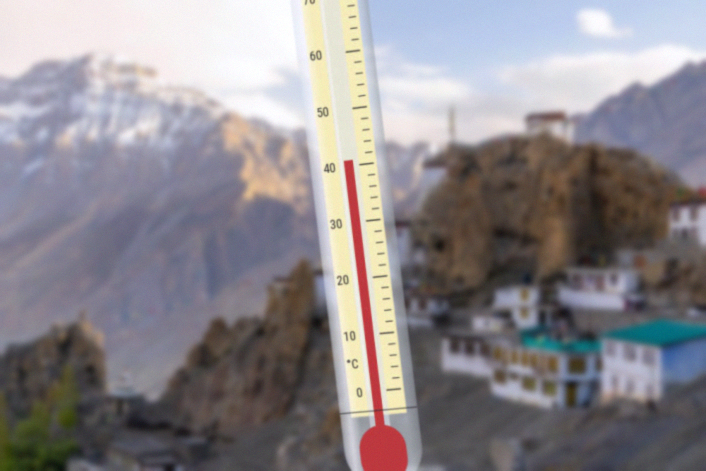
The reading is °C 41
